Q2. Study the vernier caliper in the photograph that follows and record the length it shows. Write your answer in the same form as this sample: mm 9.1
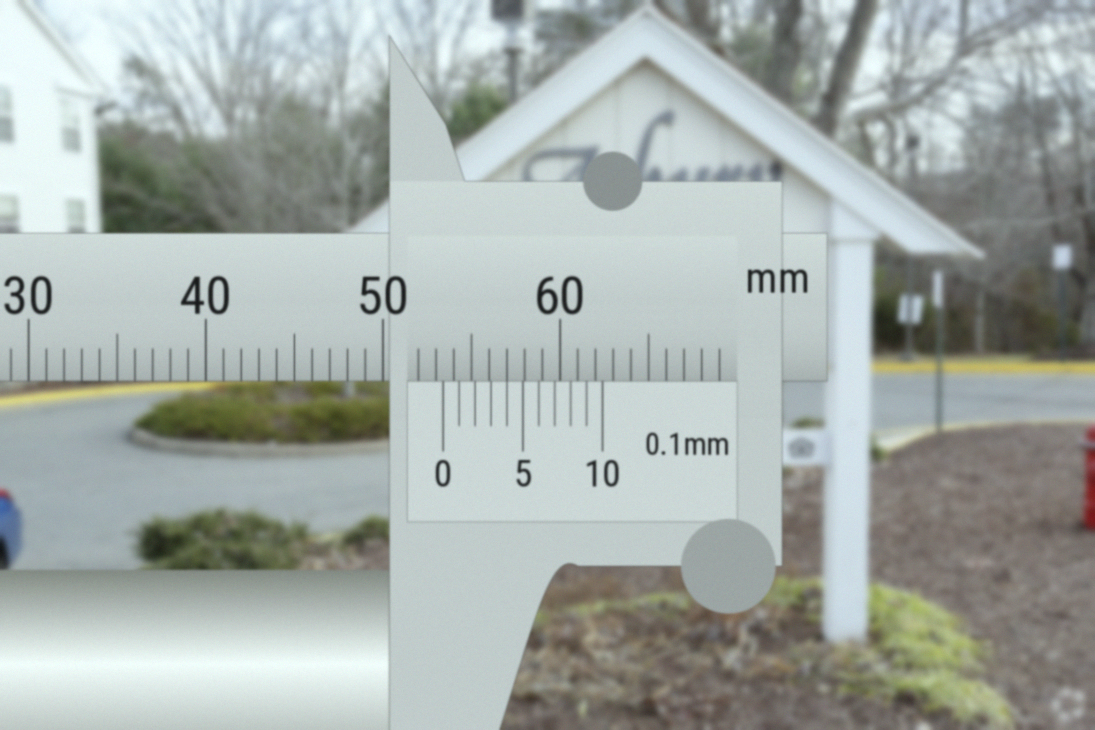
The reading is mm 53.4
